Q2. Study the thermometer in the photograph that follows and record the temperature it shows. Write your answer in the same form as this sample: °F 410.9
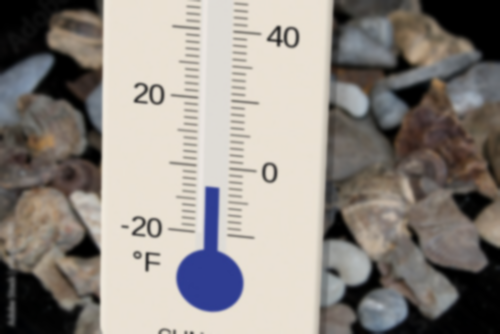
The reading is °F -6
